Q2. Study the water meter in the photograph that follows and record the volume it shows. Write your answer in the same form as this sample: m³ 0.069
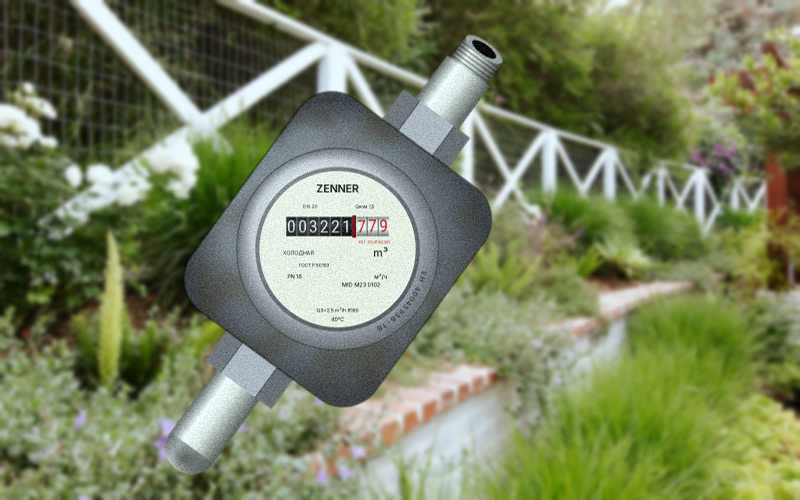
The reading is m³ 3221.779
